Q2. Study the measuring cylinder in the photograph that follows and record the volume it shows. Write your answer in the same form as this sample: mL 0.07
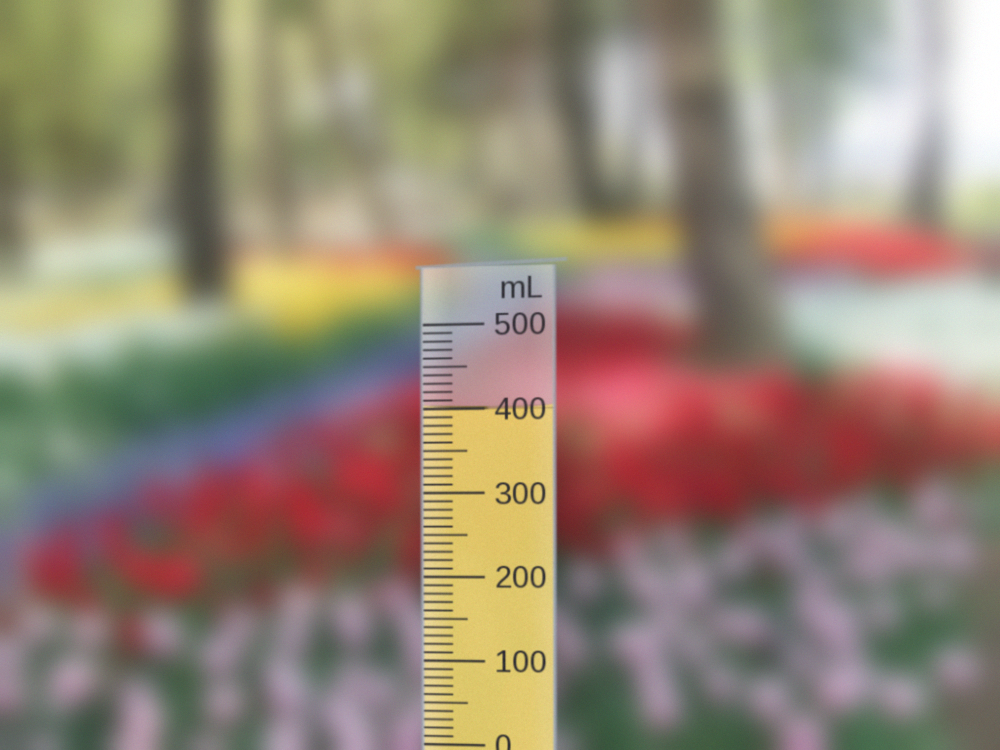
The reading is mL 400
